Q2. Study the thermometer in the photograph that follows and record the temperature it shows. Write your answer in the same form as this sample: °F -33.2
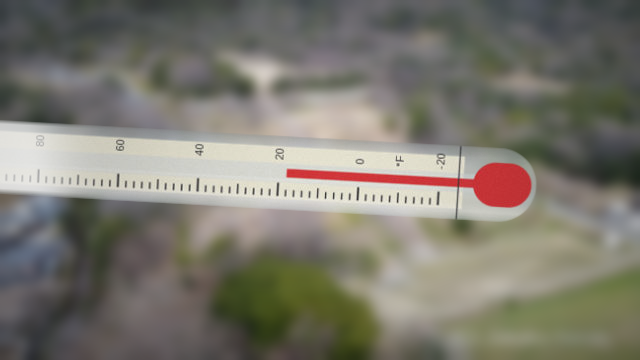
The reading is °F 18
